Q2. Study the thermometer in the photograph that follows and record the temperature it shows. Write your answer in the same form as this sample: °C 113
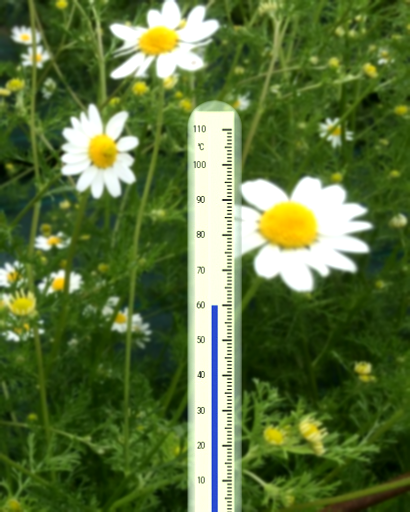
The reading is °C 60
